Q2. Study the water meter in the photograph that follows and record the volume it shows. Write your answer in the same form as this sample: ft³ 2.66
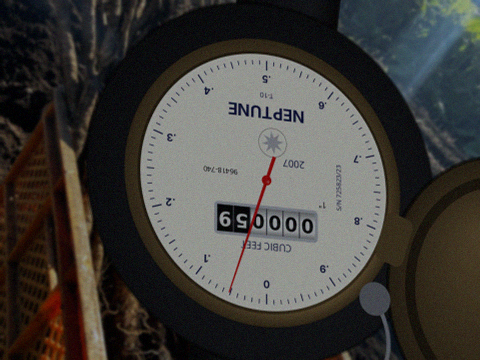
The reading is ft³ 59.05
